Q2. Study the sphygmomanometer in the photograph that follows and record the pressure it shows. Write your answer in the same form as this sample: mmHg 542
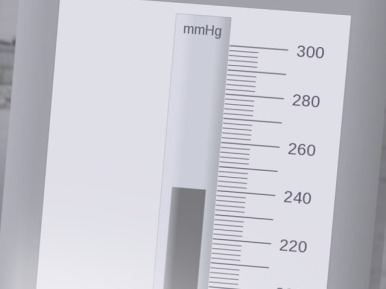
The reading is mmHg 240
